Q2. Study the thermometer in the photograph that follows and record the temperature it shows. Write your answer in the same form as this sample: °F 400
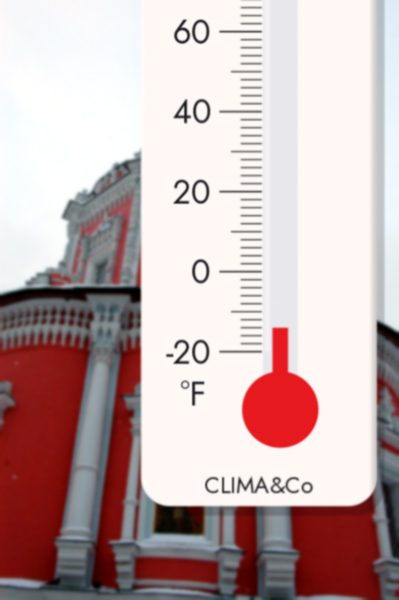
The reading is °F -14
